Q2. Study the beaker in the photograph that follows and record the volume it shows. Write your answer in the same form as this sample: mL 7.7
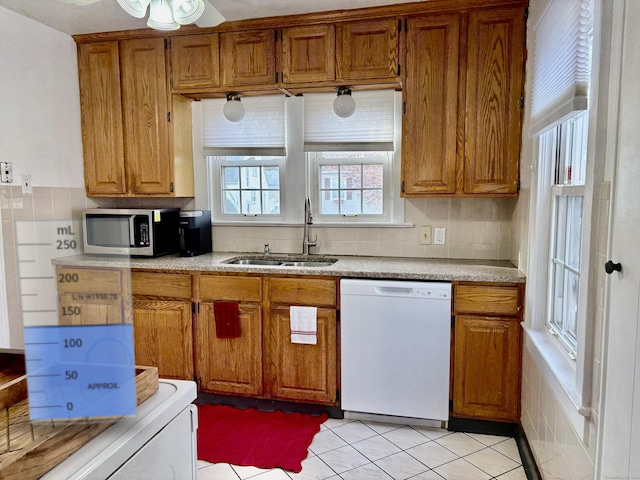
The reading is mL 125
